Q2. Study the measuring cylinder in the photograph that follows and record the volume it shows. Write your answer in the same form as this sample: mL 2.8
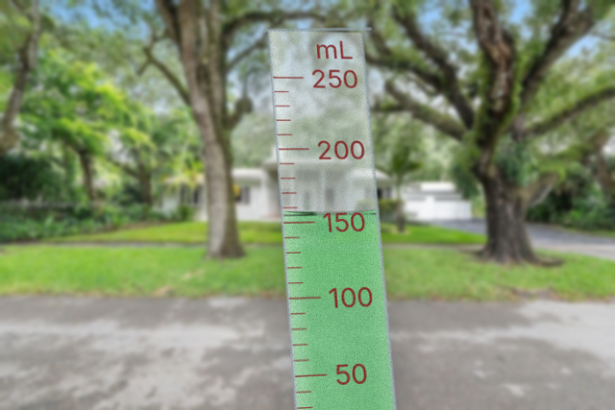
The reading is mL 155
